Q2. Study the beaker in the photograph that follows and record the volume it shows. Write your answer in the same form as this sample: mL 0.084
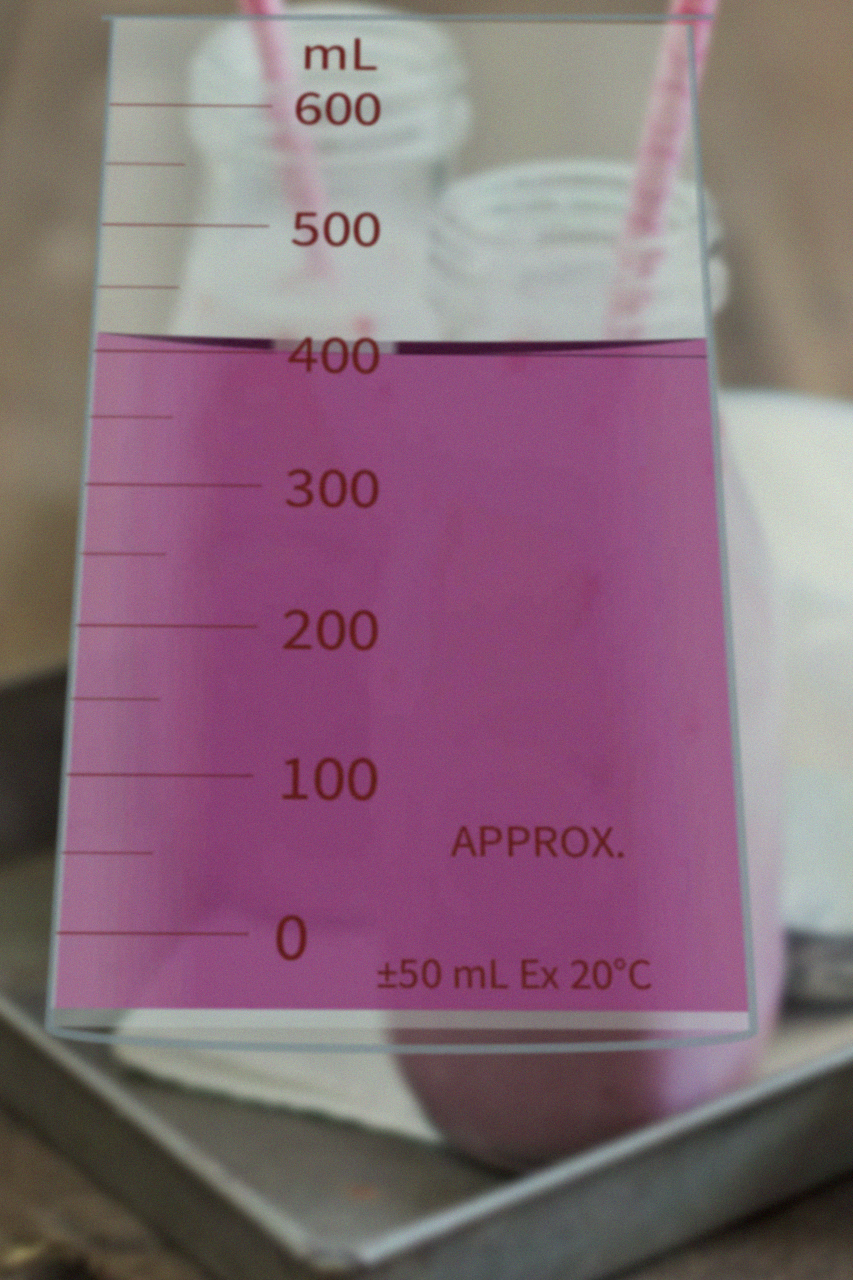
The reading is mL 400
